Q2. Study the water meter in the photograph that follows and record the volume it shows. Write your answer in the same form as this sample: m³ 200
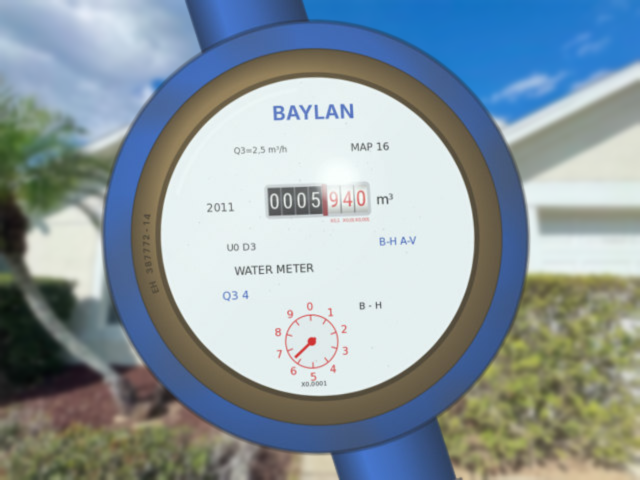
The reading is m³ 5.9406
